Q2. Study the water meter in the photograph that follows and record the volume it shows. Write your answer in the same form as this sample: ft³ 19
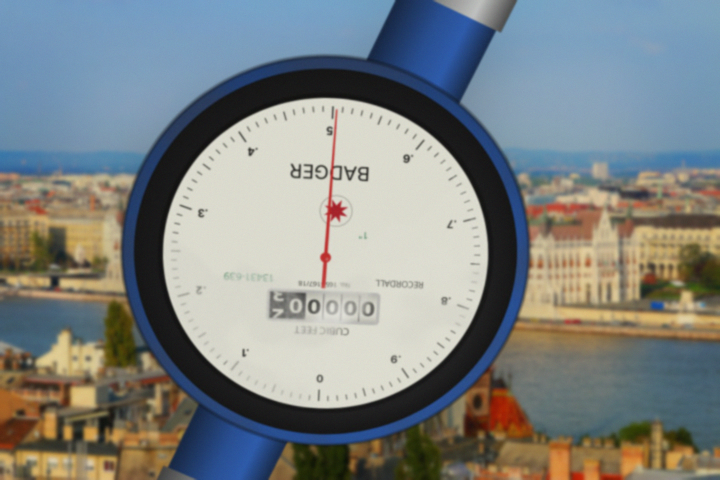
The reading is ft³ 2.50
